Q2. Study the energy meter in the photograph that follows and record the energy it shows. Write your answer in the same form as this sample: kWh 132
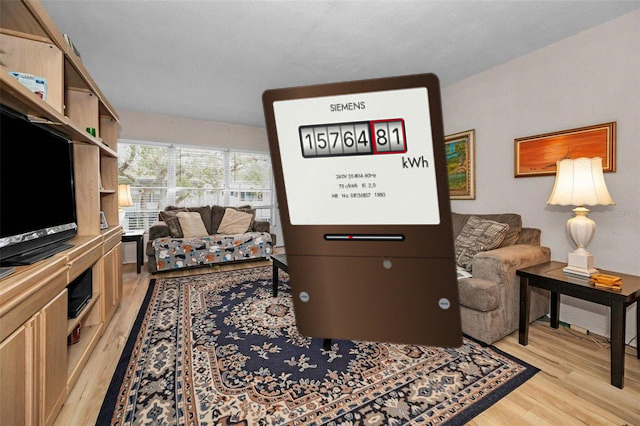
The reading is kWh 15764.81
